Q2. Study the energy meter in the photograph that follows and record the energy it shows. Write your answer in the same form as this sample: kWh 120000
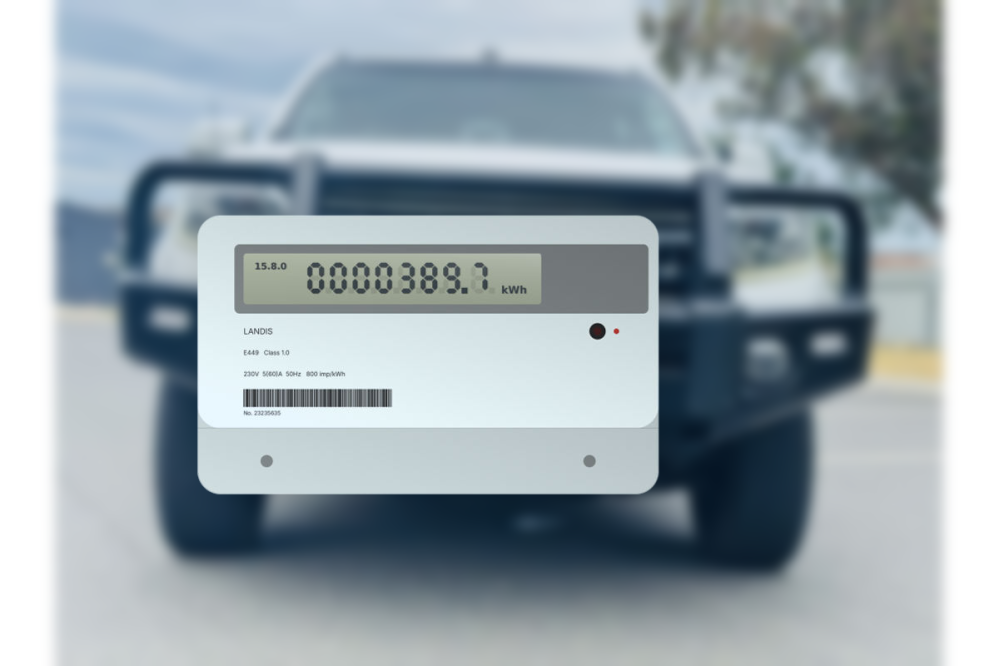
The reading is kWh 389.7
